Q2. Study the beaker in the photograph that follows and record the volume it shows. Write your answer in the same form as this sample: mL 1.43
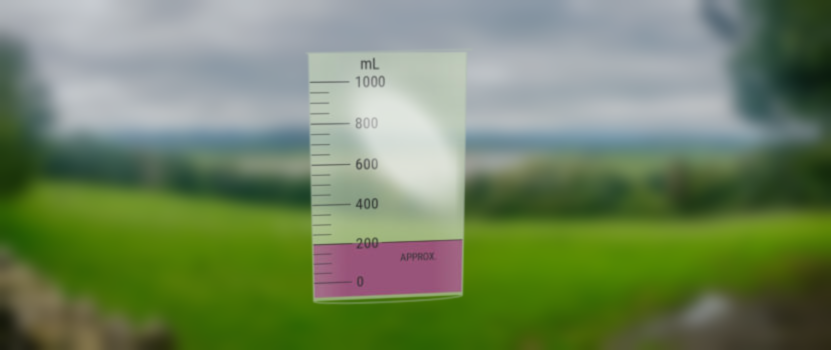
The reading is mL 200
